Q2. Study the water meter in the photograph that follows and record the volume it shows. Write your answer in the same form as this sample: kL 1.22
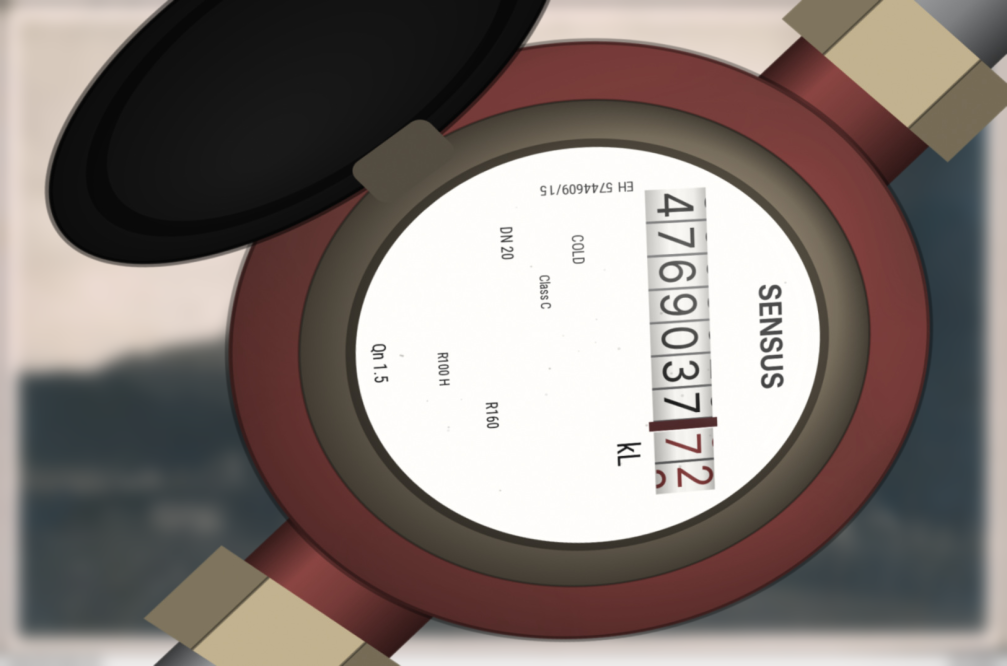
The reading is kL 4769037.72
